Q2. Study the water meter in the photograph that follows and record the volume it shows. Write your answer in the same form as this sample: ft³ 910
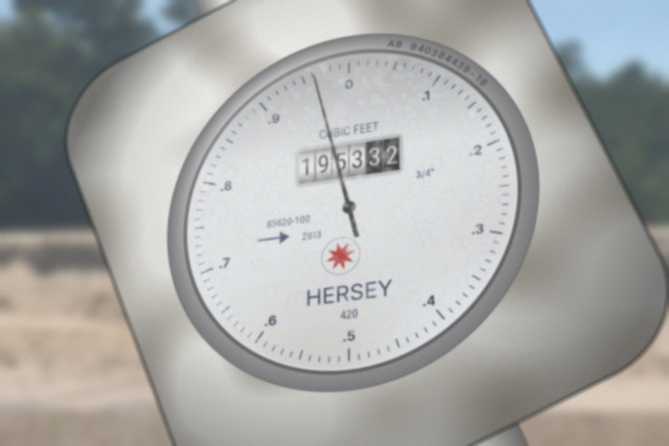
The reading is ft³ 195331.96
